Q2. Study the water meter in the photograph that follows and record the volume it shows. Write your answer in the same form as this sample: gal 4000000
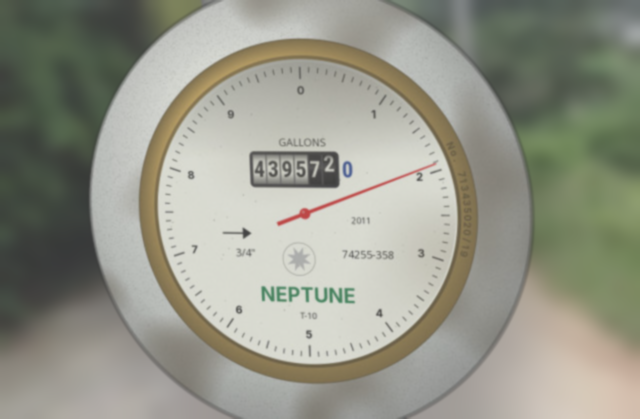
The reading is gal 4395721.9
